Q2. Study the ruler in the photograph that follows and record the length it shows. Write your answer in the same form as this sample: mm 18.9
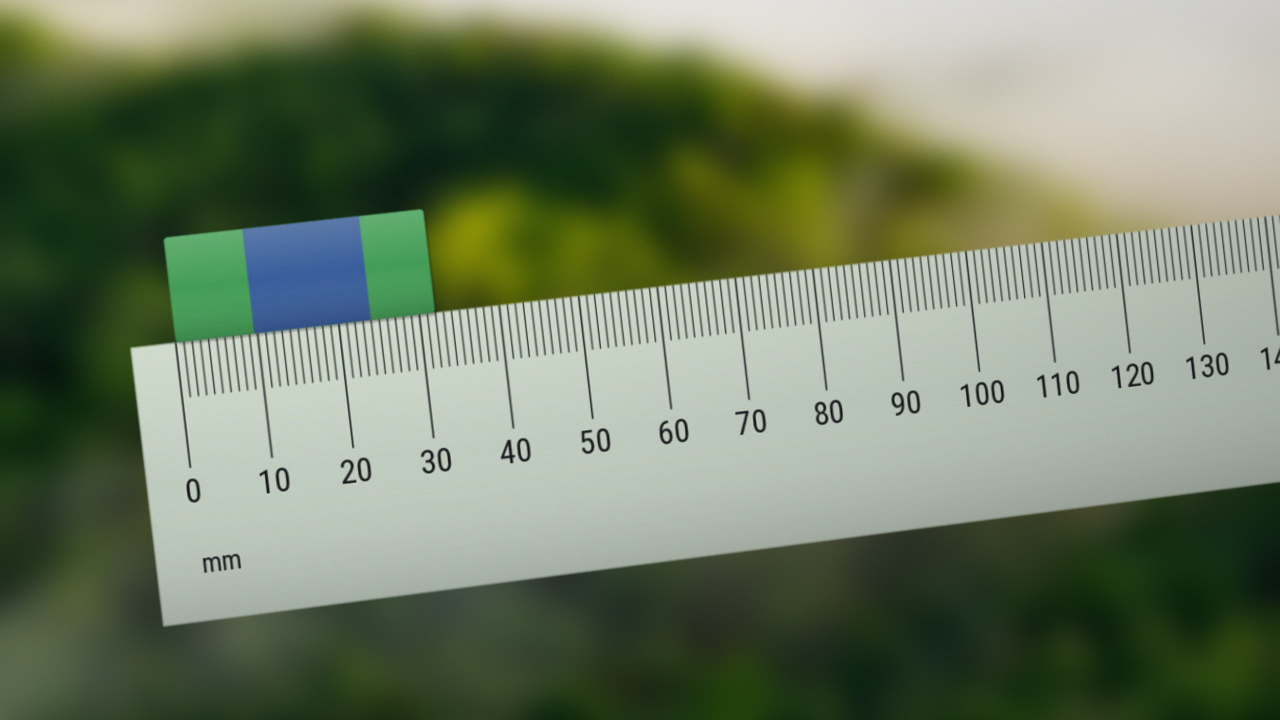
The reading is mm 32
